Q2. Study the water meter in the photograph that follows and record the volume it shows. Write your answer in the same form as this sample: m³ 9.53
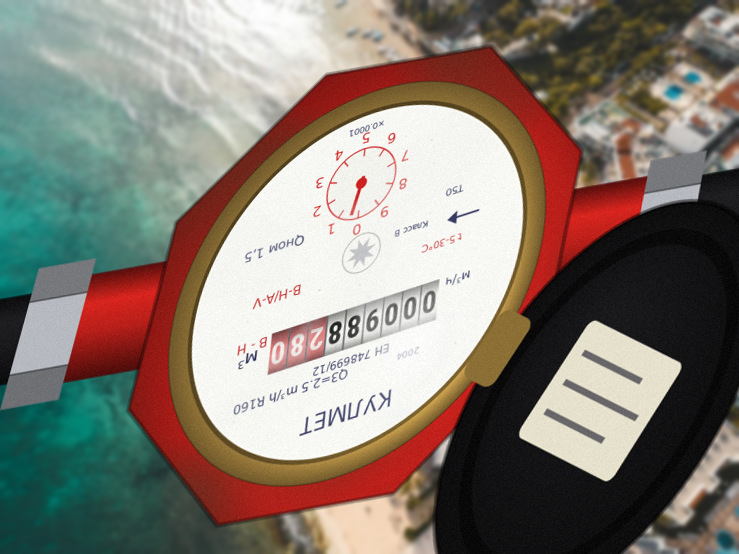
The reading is m³ 988.2800
